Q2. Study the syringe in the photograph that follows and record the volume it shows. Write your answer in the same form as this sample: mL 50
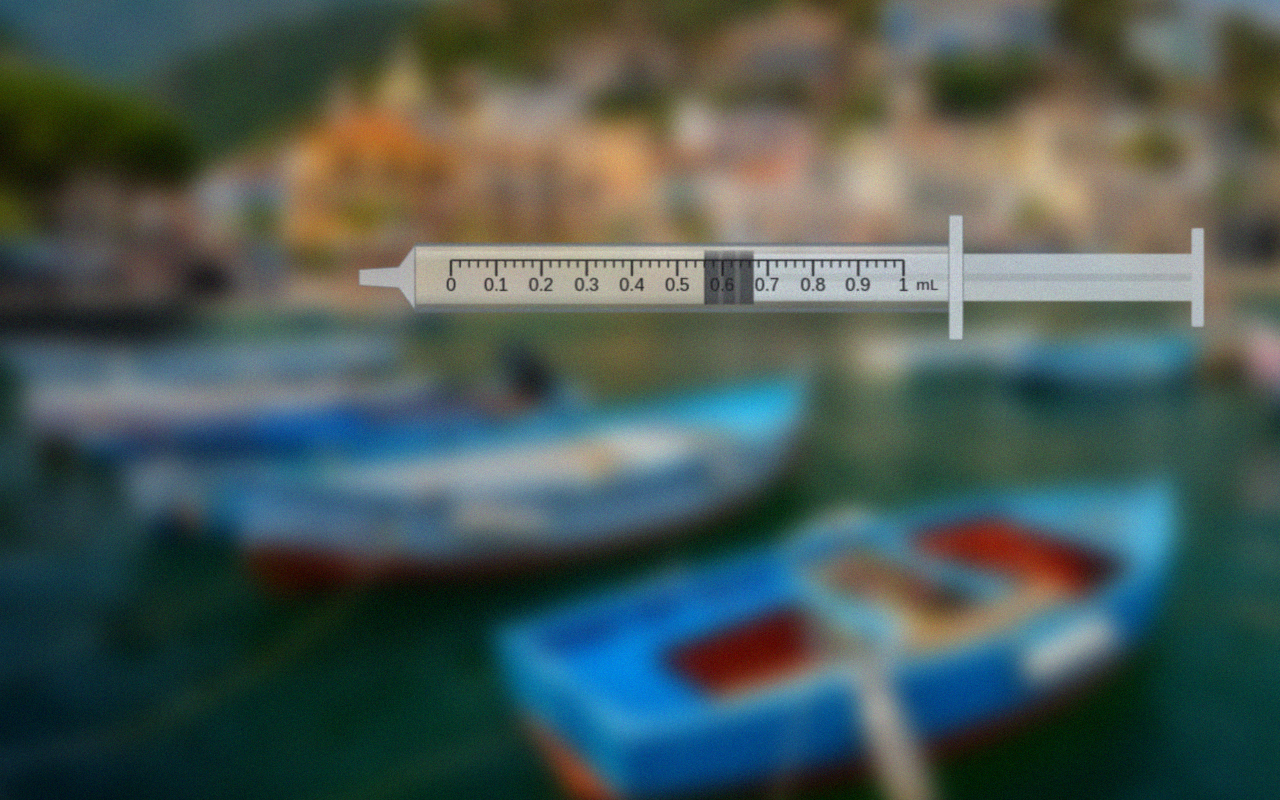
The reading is mL 0.56
